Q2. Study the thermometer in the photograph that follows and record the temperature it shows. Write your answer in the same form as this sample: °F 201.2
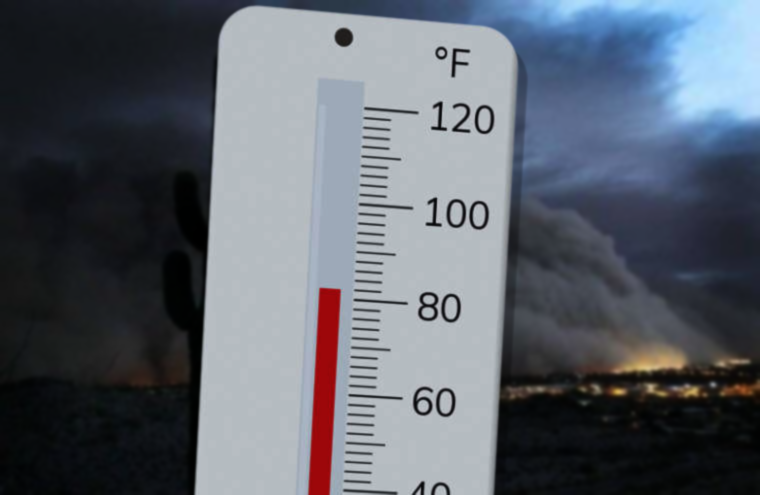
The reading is °F 82
